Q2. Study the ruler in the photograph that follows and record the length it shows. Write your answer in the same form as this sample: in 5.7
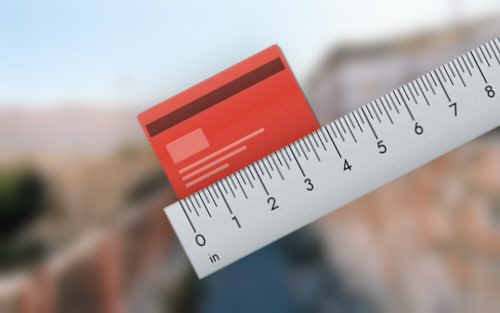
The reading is in 3.875
